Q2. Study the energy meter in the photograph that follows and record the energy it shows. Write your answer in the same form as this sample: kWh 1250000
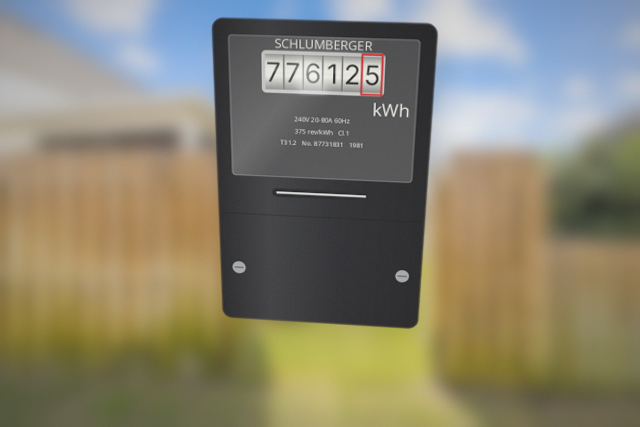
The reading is kWh 77612.5
